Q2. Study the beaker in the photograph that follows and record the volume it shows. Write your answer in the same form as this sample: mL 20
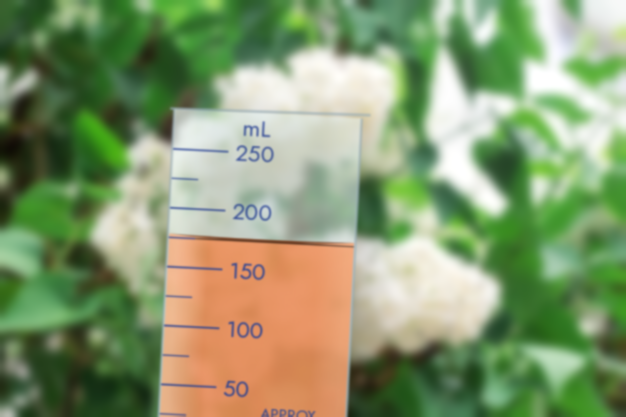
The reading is mL 175
